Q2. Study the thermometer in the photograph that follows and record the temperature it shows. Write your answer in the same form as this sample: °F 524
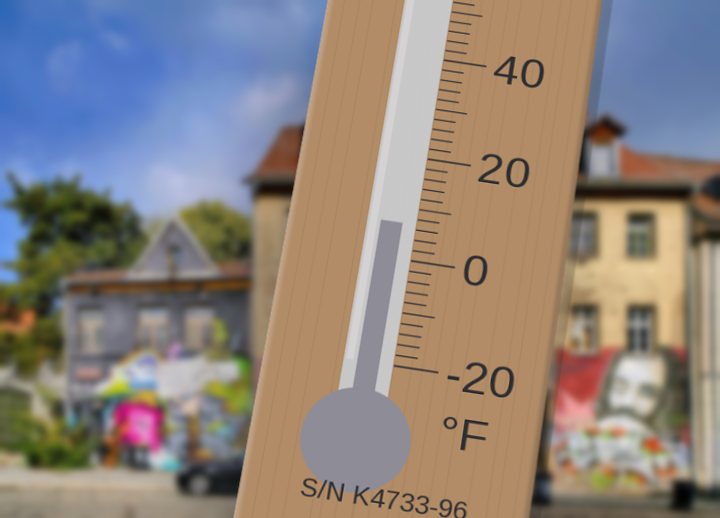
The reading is °F 7
